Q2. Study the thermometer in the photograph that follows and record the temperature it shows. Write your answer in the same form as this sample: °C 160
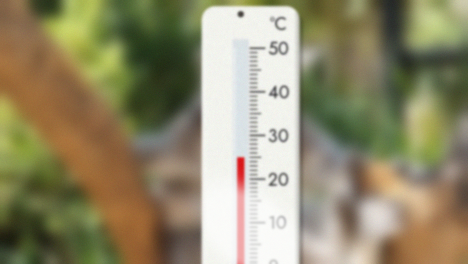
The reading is °C 25
